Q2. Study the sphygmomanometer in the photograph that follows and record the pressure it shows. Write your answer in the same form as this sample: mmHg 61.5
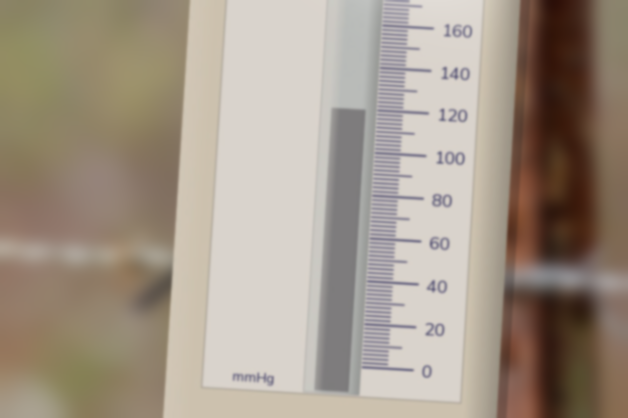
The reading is mmHg 120
